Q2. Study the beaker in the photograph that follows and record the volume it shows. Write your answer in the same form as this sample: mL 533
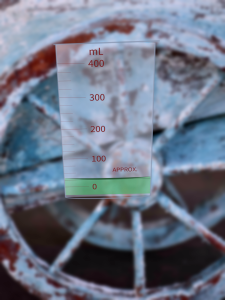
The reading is mL 25
